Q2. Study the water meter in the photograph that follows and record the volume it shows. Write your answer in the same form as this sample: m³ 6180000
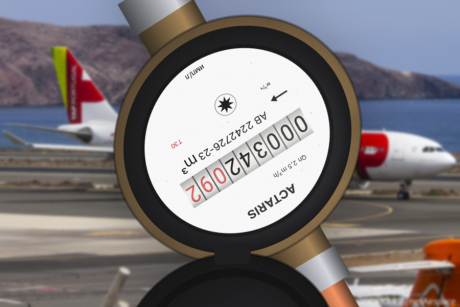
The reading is m³ 342.092
